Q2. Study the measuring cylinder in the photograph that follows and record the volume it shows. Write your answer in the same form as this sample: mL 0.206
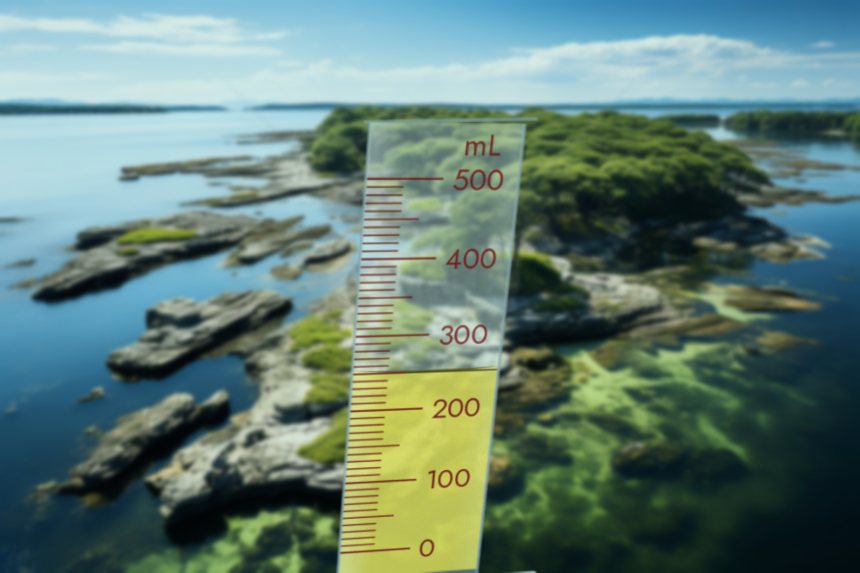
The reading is mL 250
